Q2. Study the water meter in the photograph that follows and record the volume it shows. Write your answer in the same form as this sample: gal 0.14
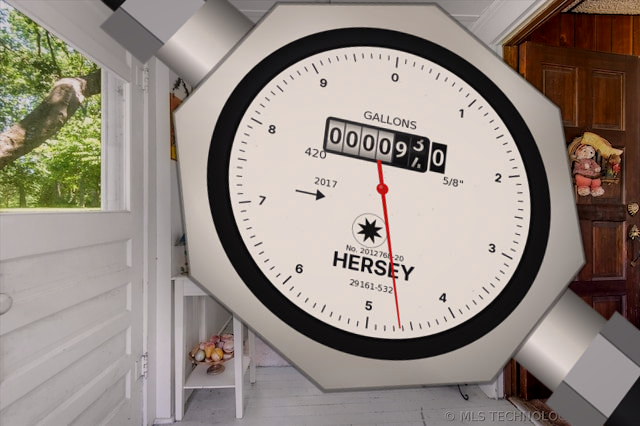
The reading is gal 934.6
